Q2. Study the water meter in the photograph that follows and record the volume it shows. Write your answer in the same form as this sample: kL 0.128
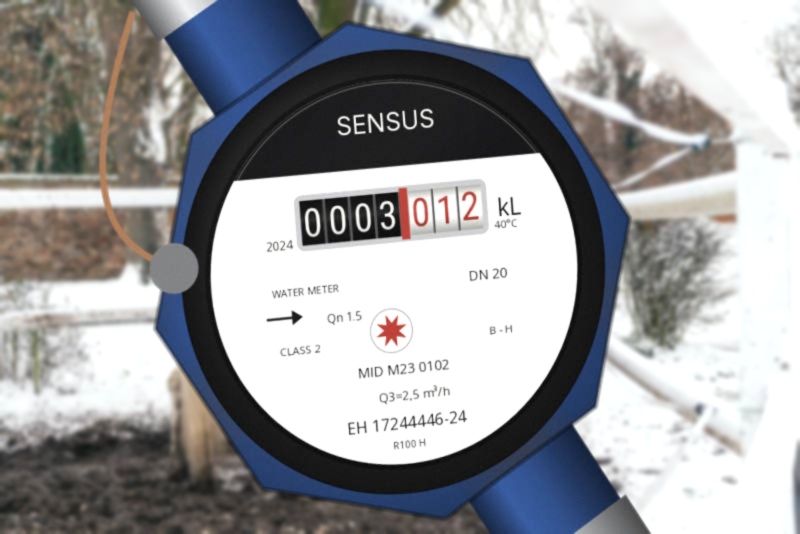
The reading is kL 3.012
